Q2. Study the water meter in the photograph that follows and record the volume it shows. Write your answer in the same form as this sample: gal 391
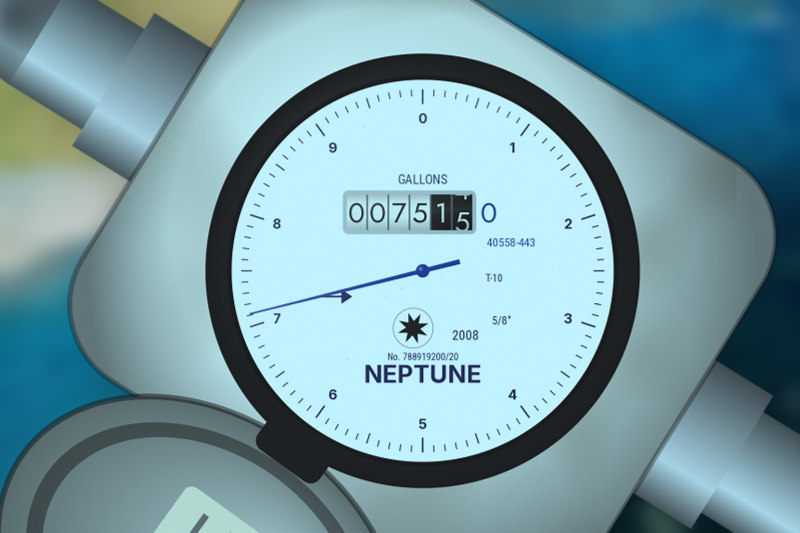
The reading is gal 75147.1
